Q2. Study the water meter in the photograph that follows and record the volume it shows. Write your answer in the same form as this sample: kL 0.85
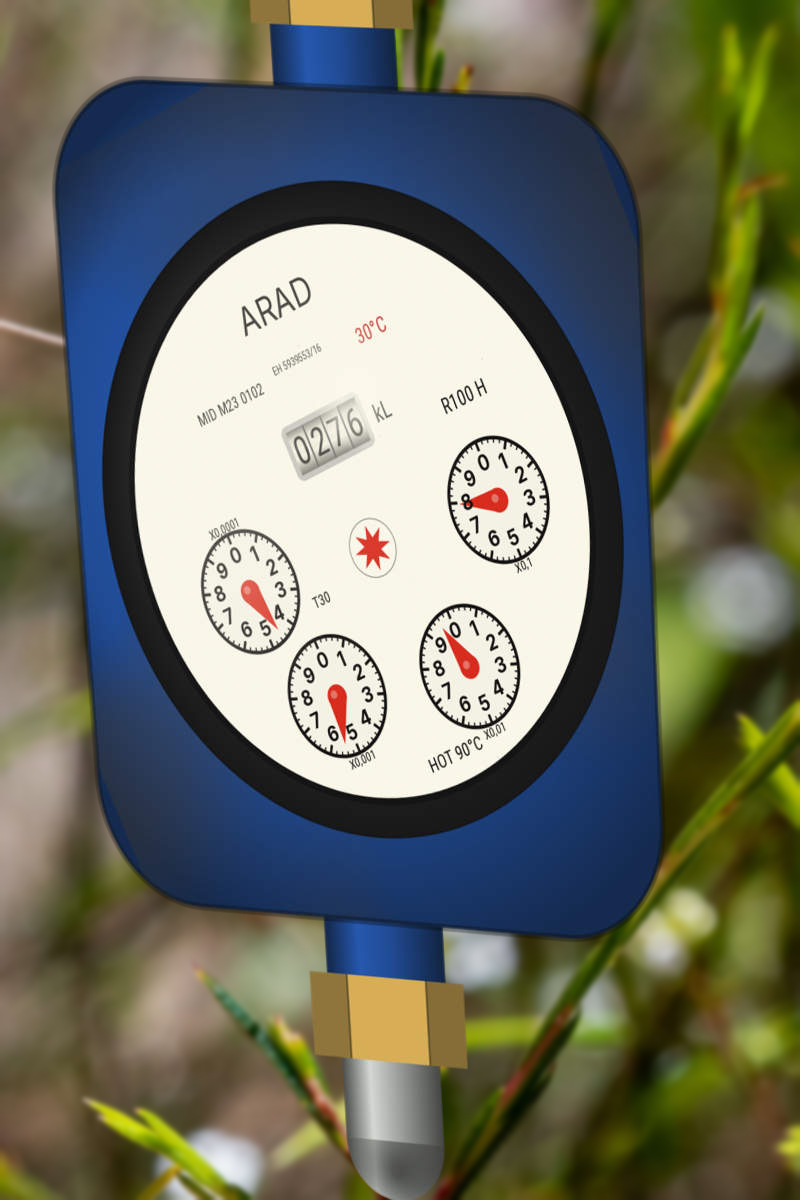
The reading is kL 276.7954
